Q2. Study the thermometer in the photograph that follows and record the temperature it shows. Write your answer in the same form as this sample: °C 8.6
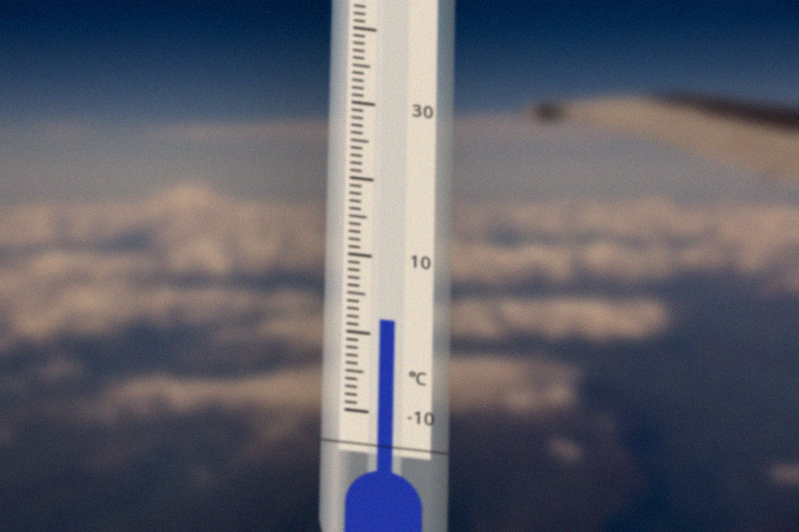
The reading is °C 2
